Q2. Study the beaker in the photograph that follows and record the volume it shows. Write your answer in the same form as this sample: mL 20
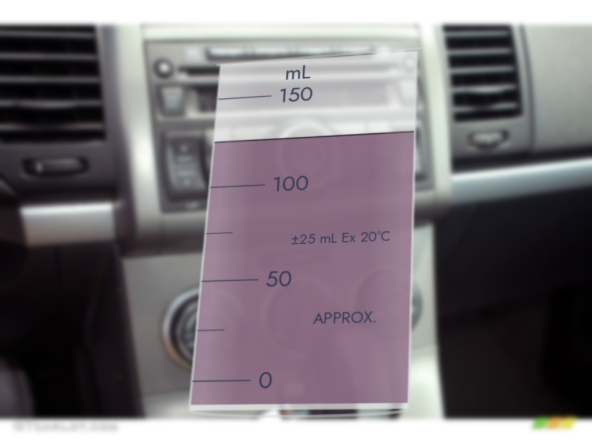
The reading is mL 125
